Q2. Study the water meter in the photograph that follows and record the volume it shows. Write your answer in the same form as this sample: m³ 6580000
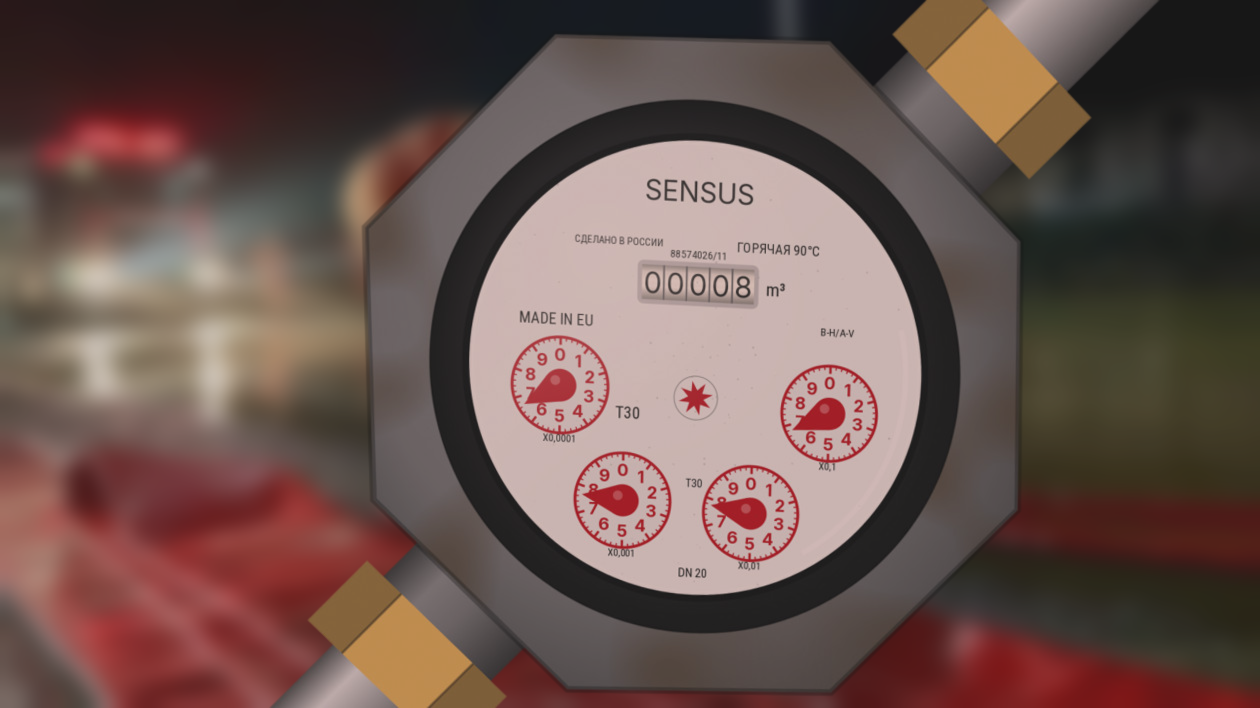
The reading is m³ 8.6776
